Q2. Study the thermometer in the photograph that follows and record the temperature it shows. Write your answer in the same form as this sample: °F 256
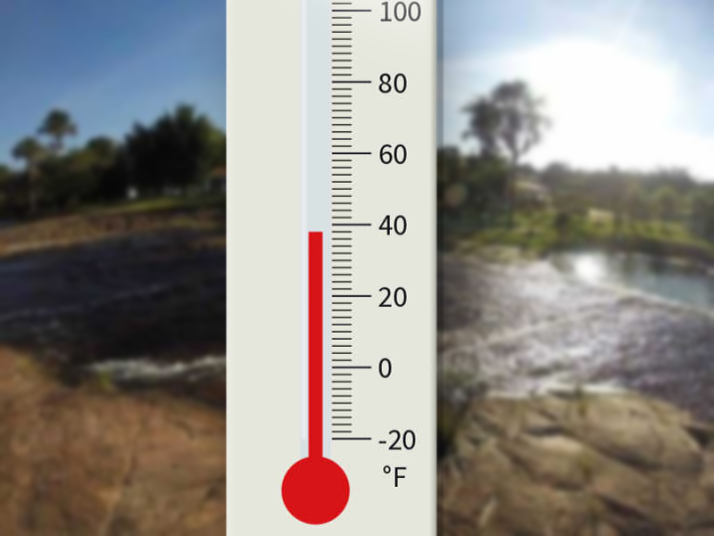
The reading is °F 38
